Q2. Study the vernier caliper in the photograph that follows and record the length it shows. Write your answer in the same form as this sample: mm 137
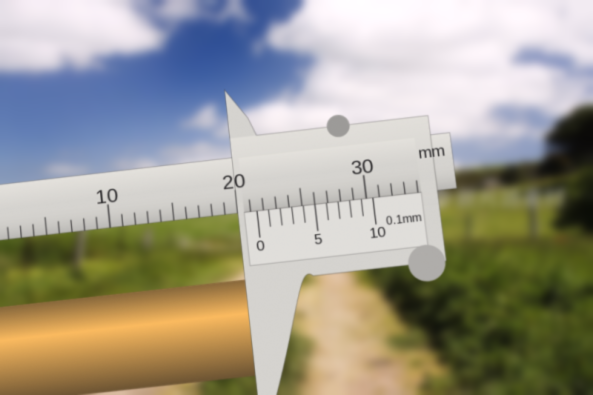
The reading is mm 21.5
